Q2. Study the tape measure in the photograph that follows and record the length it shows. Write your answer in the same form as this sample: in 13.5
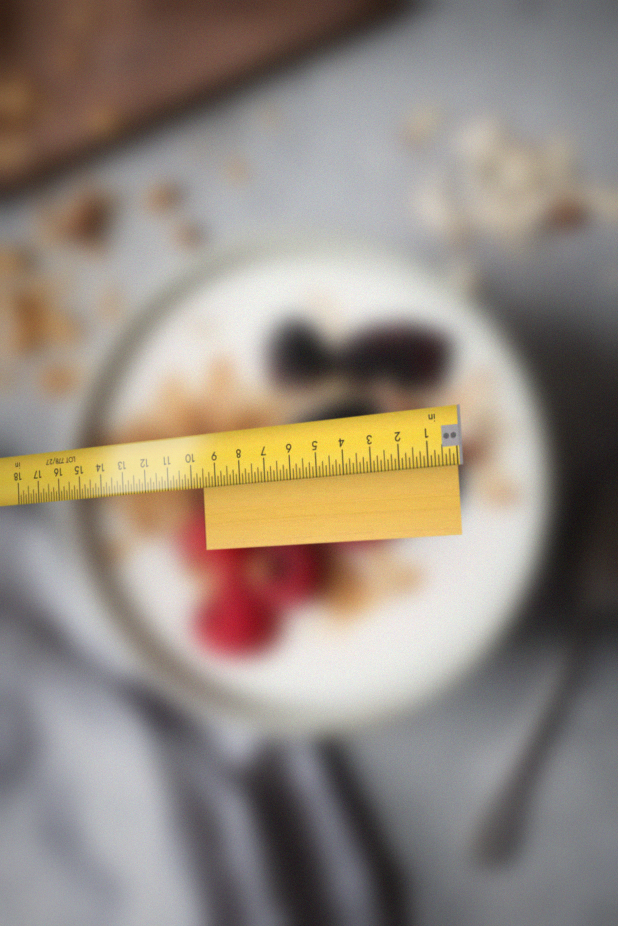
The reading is in 9.5
